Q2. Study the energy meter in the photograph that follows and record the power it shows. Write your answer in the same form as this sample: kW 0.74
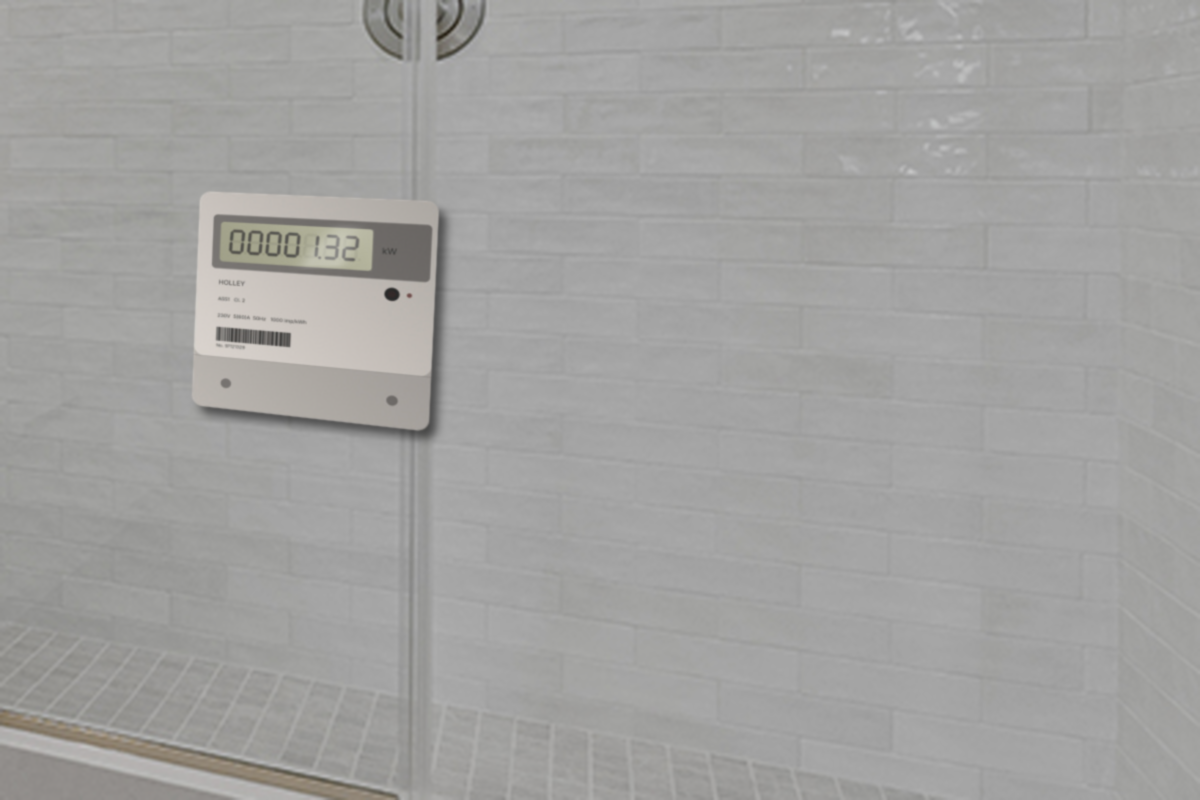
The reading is kW 1.32
